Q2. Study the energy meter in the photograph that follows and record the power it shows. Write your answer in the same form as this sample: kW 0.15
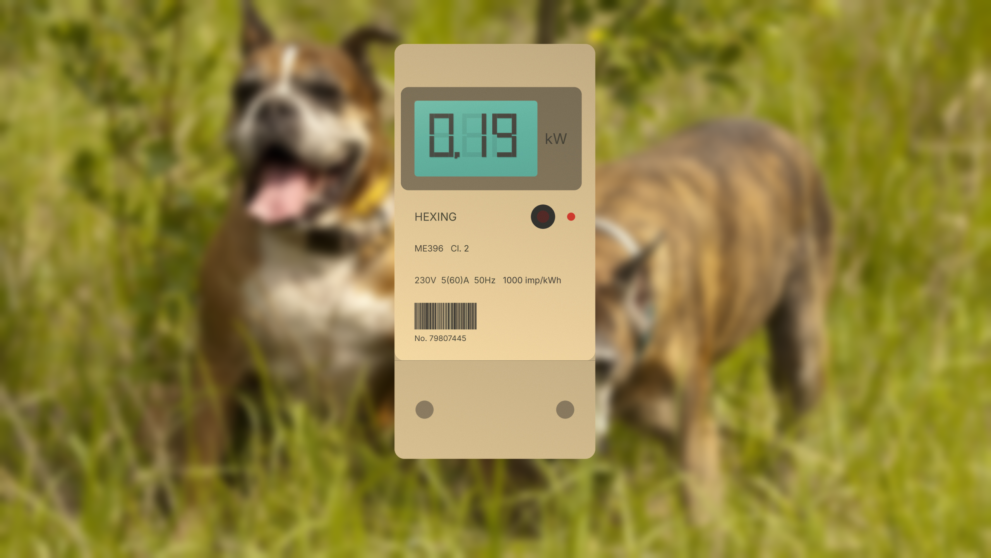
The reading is kW 0.19
